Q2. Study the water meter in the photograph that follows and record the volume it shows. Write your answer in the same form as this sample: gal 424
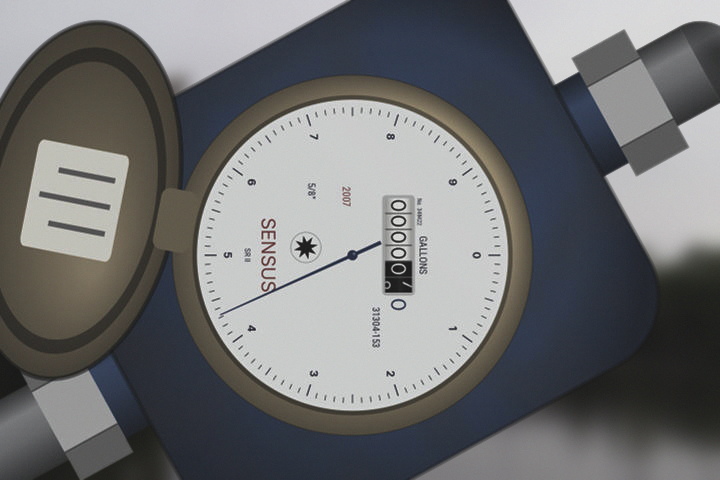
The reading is gal 74.3
